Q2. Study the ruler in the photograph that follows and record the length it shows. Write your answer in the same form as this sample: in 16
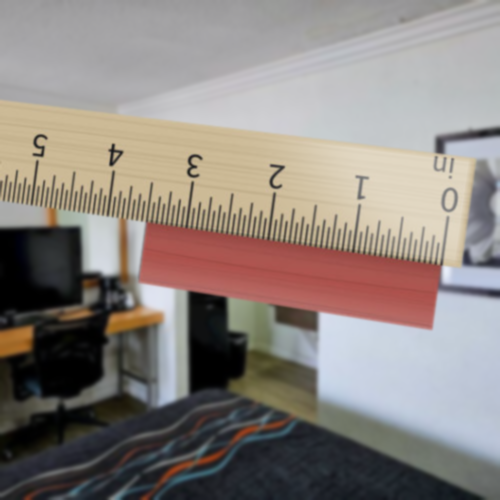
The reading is in 3.5
